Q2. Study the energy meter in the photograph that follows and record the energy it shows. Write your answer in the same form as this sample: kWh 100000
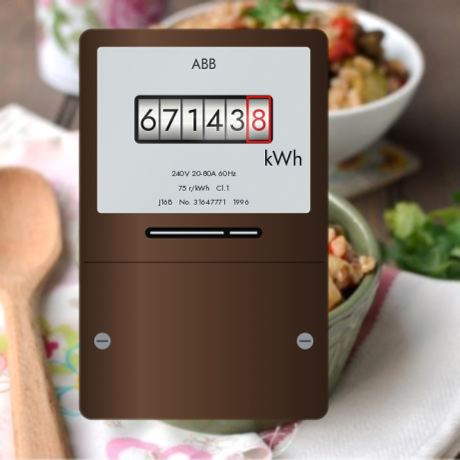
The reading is kWh 67143.8
